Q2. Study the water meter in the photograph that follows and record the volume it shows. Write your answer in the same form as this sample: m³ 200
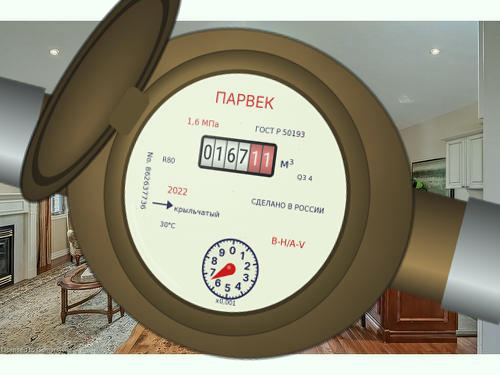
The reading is m³ 167.116
